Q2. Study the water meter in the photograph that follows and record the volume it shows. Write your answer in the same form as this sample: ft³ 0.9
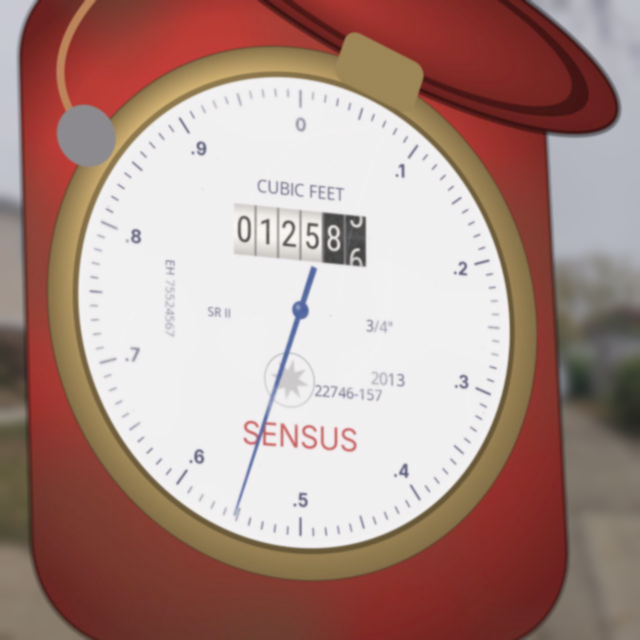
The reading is ft³ 12585.55
